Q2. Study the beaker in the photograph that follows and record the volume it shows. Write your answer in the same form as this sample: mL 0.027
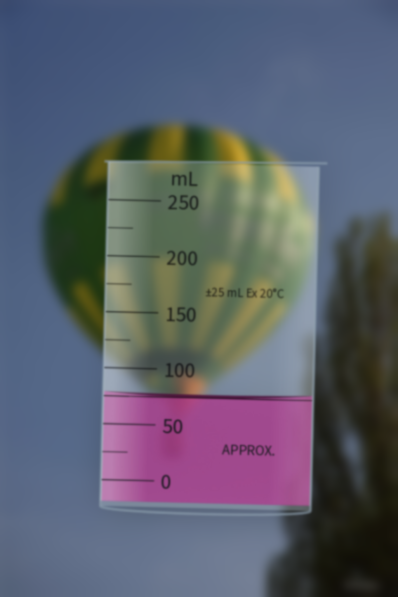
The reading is mL 75
